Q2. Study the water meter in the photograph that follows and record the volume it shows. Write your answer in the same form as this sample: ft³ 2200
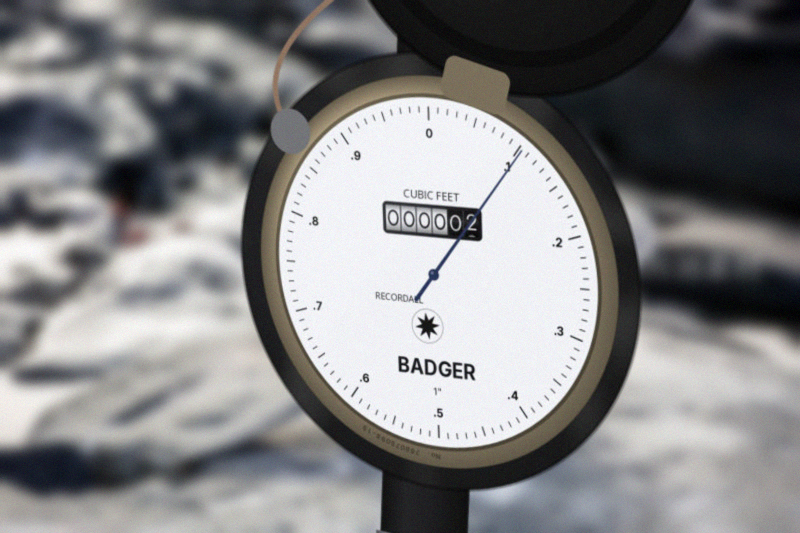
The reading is ft³ 2.10
